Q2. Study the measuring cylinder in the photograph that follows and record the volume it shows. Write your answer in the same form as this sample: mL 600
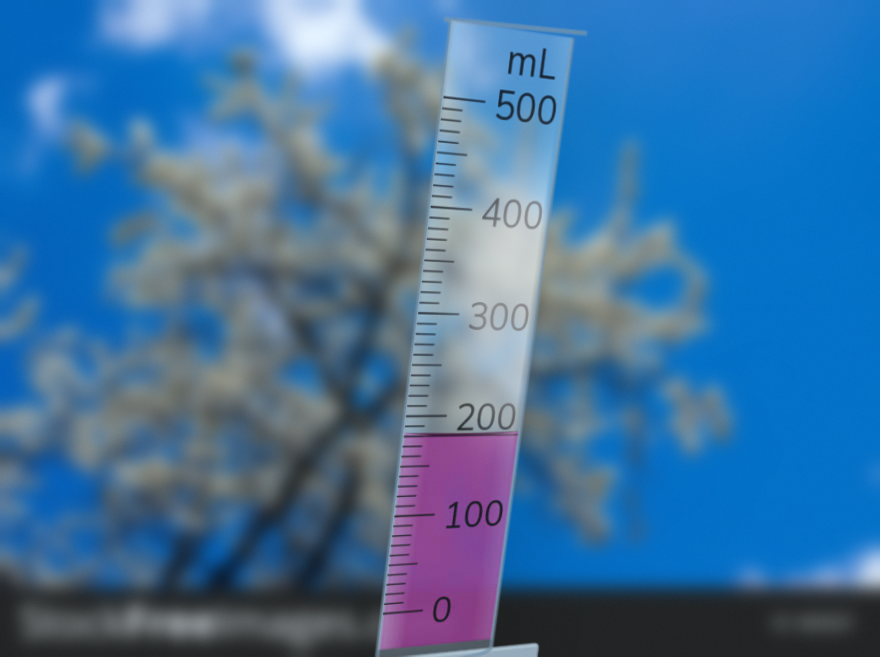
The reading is mL 180
